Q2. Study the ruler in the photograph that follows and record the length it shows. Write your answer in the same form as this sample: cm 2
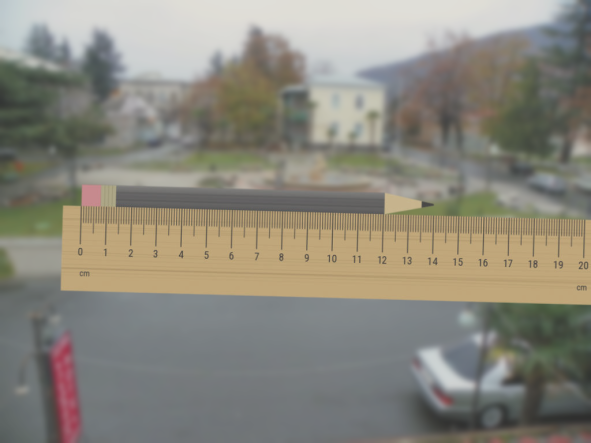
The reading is cm 14
